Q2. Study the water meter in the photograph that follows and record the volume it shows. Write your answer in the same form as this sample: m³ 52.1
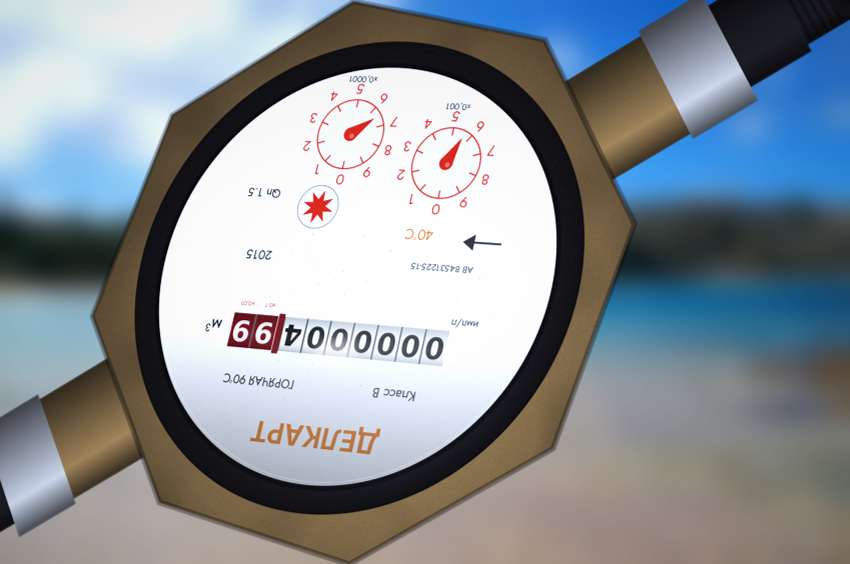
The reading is m³ 4.9956
